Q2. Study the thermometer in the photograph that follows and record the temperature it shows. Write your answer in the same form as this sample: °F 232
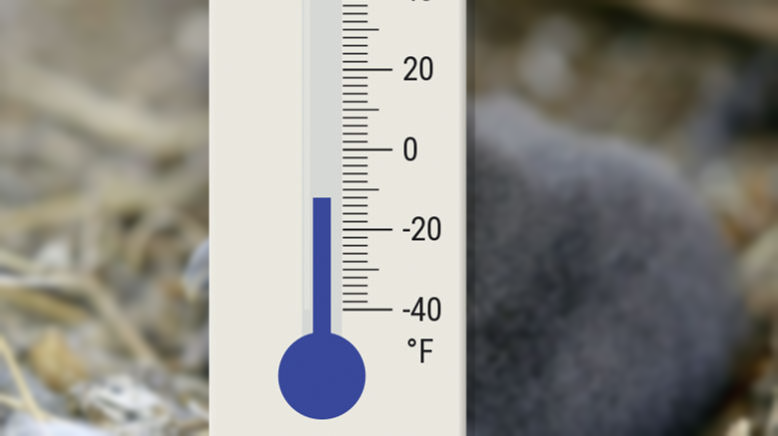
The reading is °F -12
